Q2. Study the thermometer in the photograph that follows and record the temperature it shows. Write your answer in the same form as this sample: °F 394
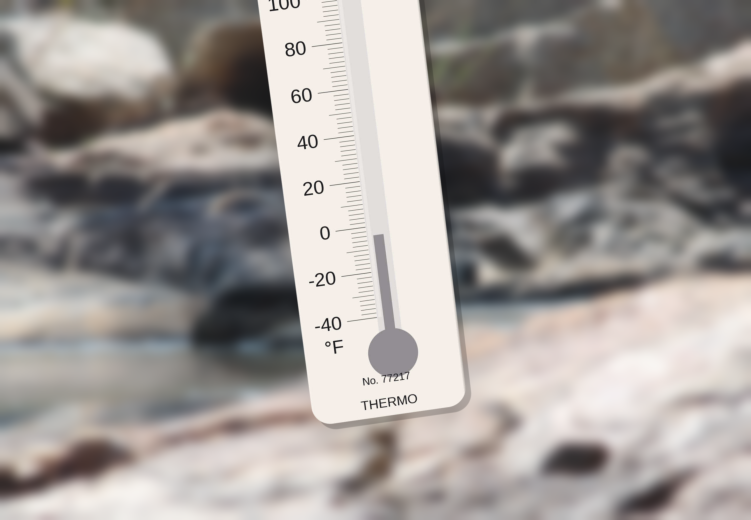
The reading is °F -4
